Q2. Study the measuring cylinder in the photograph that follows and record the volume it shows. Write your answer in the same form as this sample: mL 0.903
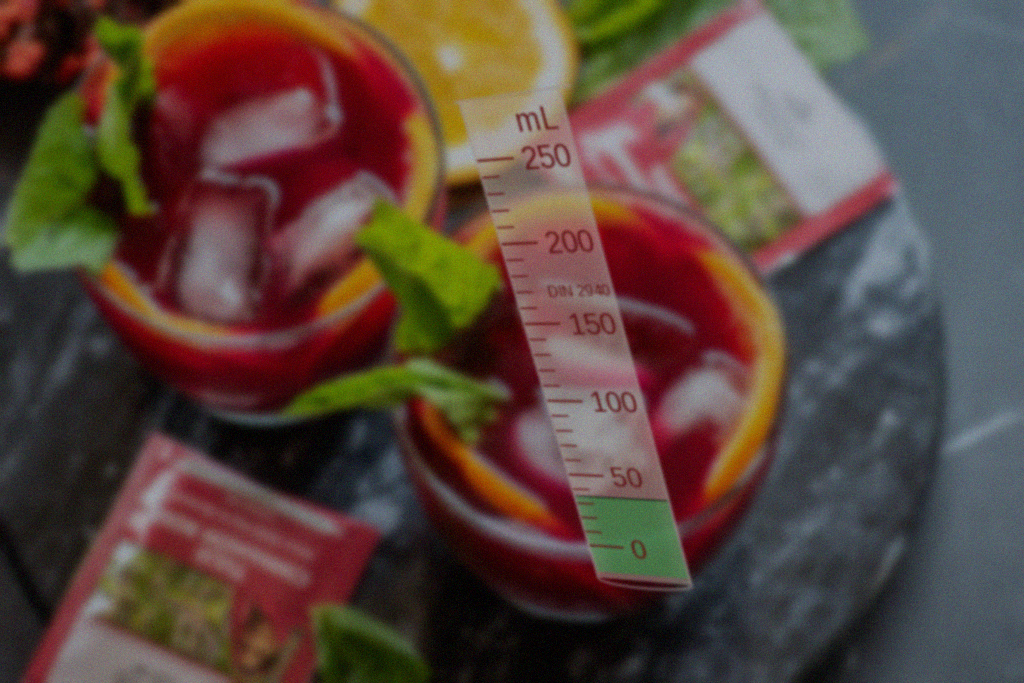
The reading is mL 35
